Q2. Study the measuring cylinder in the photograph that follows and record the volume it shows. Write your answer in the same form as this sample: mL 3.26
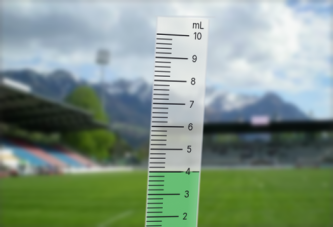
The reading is mL 4
